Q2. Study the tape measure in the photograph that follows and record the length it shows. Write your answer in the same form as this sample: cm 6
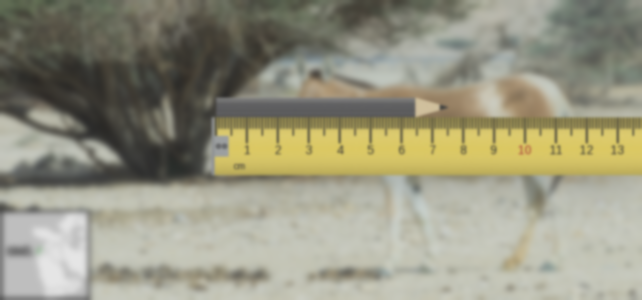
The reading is cm 7.5
